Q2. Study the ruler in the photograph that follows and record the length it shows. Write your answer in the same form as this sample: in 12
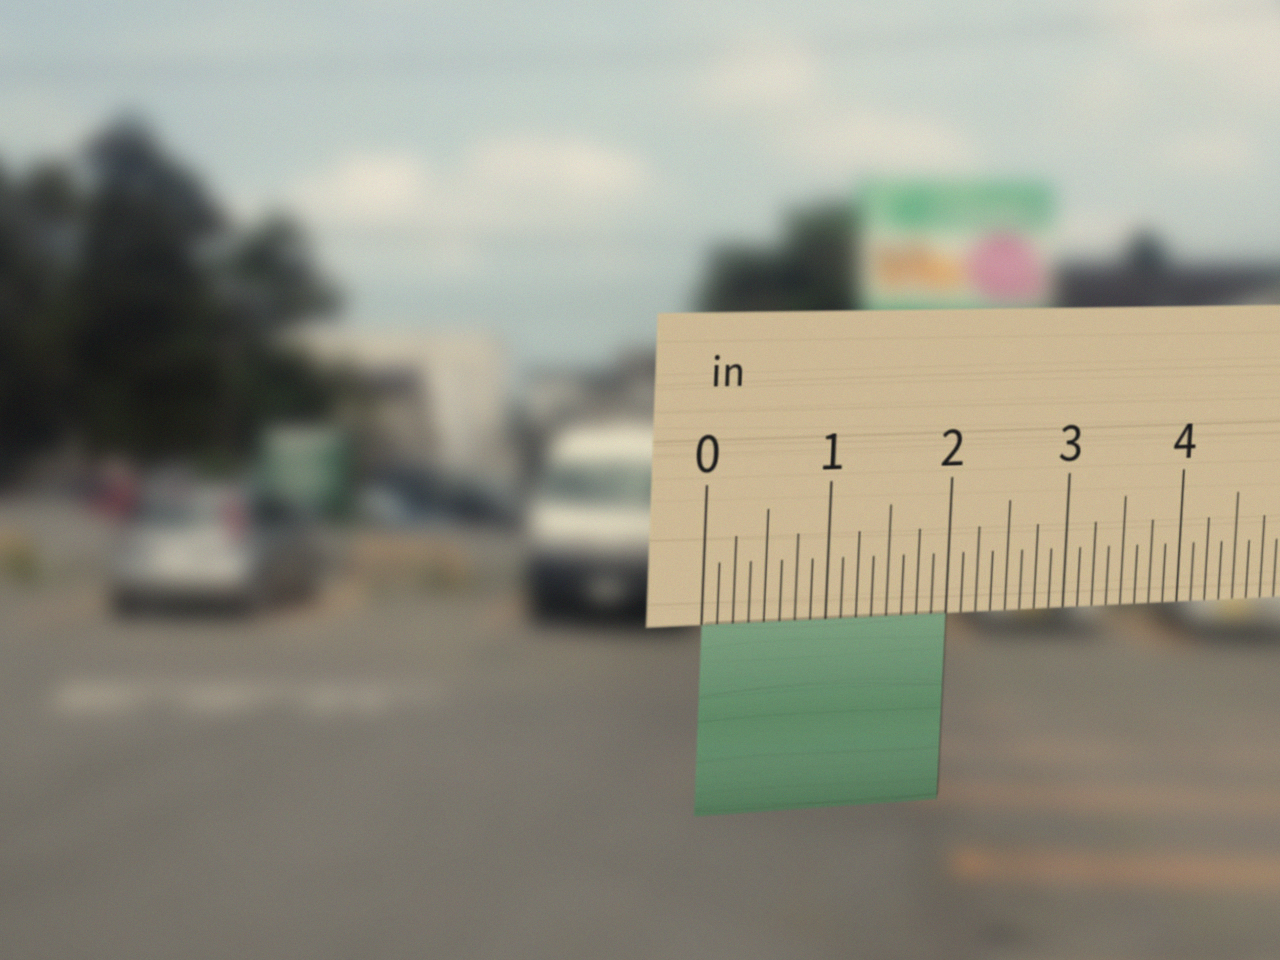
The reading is in 2
